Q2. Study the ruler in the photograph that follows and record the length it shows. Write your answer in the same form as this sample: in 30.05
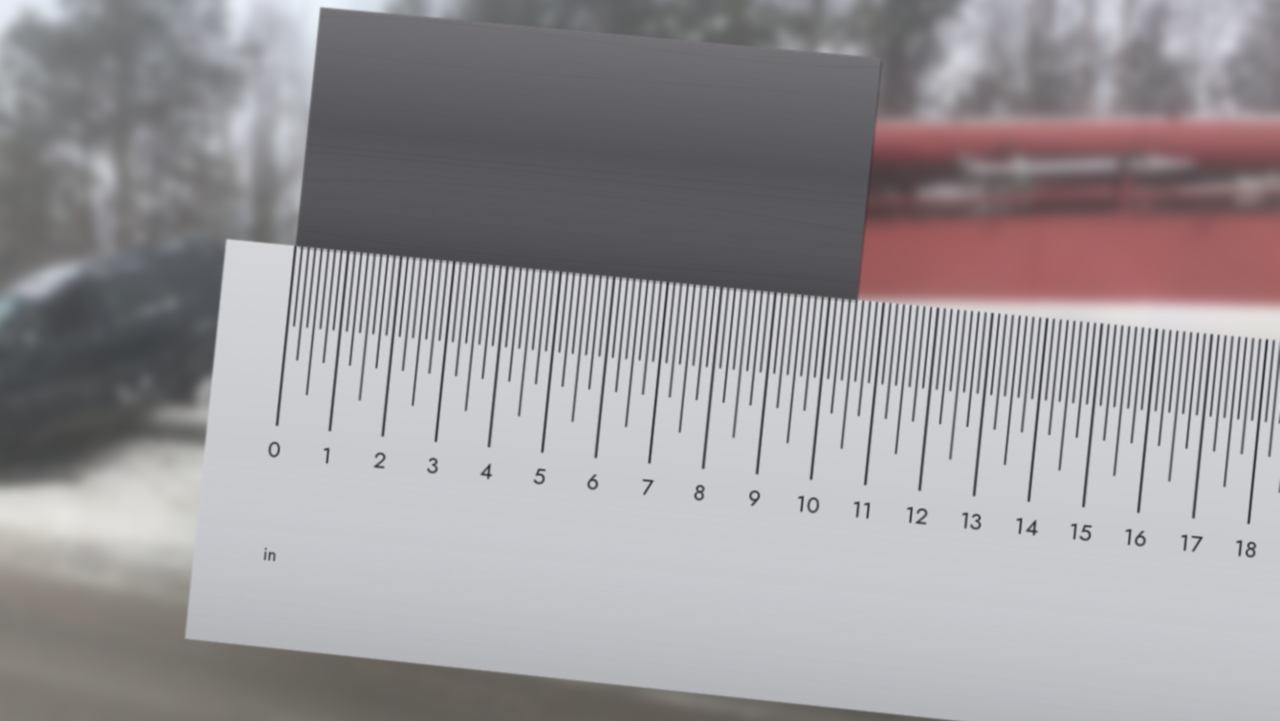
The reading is in 10.5
